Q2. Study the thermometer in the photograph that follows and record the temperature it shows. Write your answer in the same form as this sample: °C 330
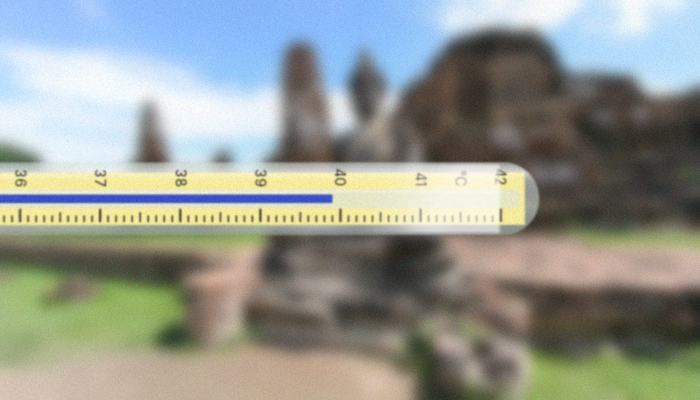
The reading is °C 39.9
